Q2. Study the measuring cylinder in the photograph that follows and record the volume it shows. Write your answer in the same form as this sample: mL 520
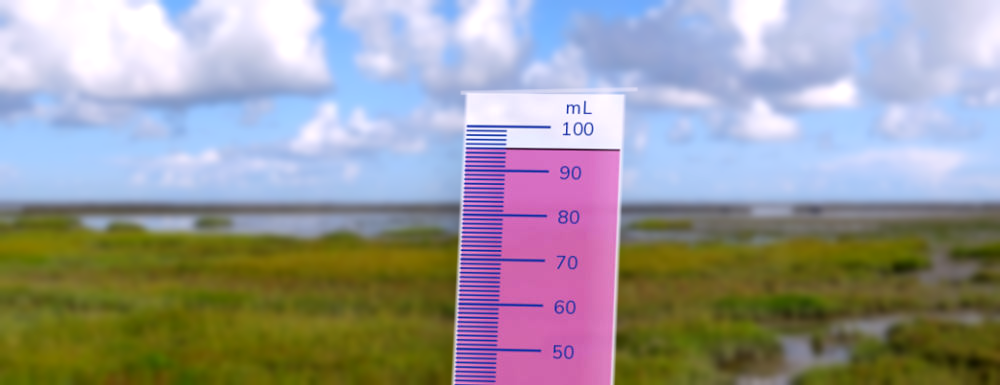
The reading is mL 95
